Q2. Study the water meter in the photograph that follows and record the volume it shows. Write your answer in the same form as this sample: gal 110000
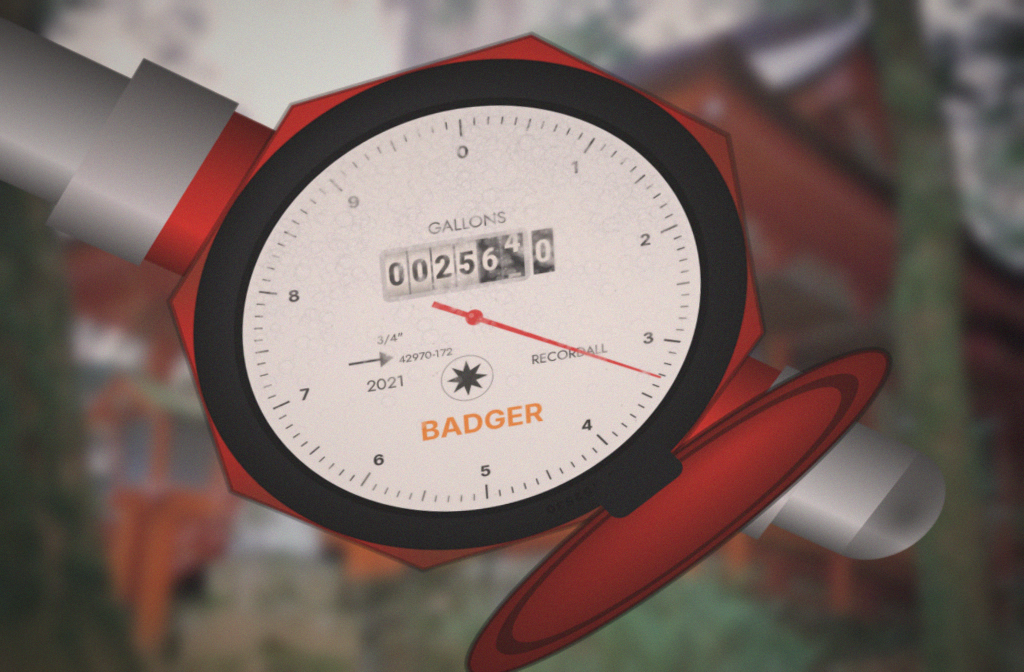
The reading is gal 25643.3
